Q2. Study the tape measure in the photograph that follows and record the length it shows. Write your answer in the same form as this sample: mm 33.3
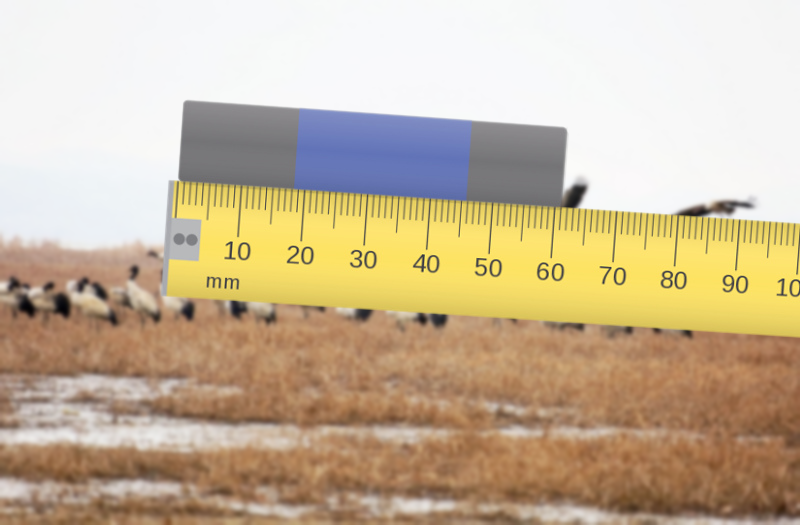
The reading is mm 61
